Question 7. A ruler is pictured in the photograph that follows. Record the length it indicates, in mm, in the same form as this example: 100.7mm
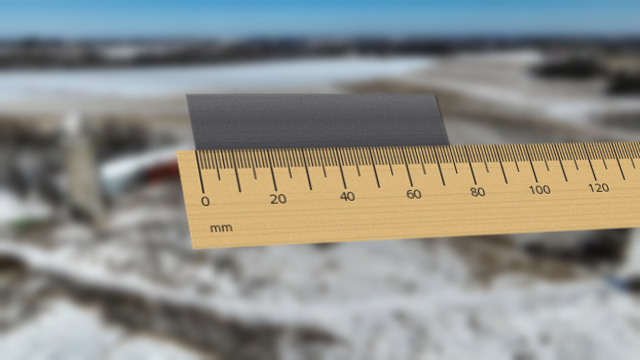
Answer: 75mm
